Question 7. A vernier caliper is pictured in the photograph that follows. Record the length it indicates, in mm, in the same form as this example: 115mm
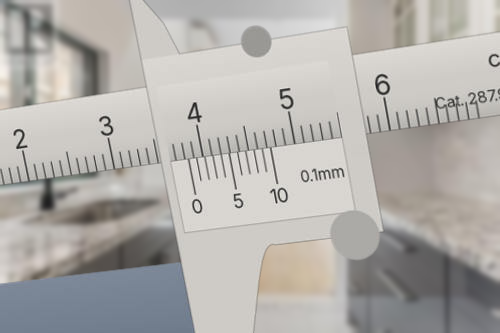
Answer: 38.4mm
